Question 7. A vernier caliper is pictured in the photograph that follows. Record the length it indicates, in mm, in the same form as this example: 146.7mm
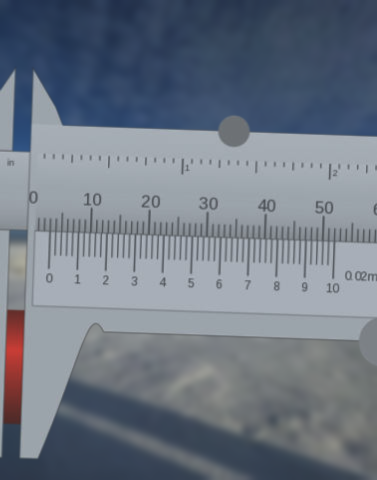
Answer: 3.0mm
